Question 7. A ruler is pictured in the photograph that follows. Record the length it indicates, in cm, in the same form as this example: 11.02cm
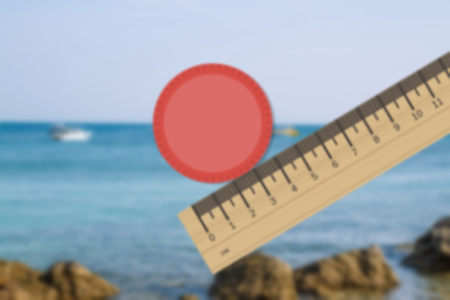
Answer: 5cm
